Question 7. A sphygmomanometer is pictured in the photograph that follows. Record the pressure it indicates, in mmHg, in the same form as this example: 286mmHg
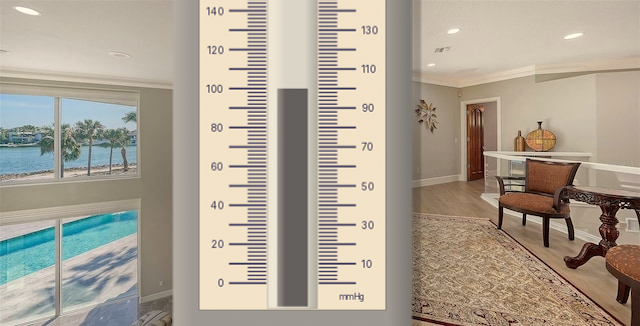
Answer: 100mmHg
